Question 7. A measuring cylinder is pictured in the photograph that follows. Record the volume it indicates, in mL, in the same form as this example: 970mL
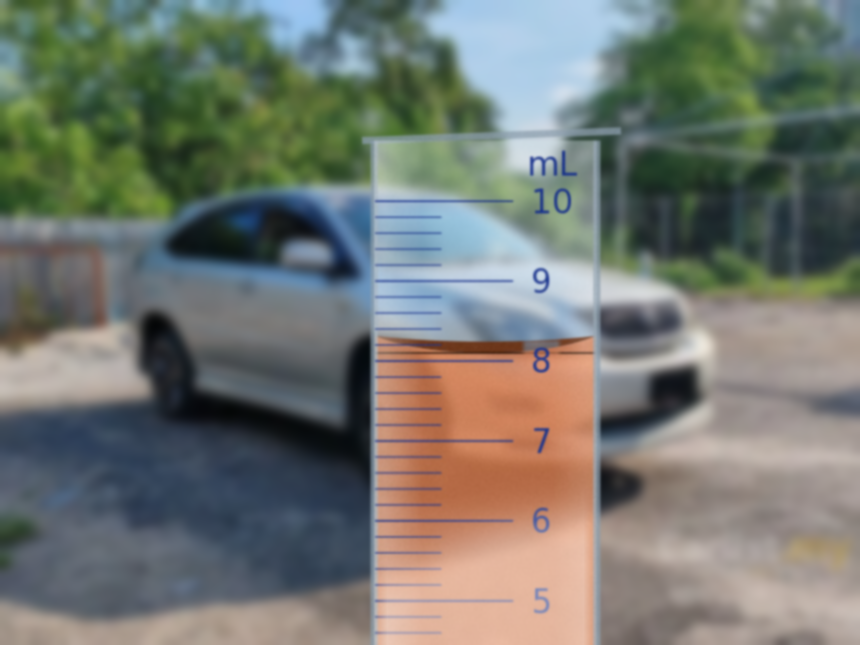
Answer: 8.1mL
